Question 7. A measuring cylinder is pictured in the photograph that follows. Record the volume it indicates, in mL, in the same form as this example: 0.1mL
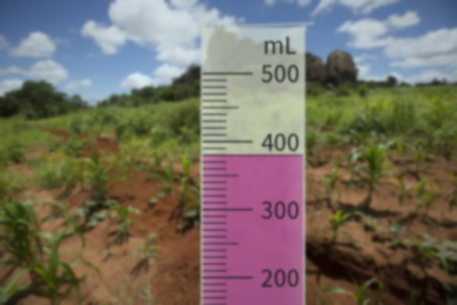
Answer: 380mL
